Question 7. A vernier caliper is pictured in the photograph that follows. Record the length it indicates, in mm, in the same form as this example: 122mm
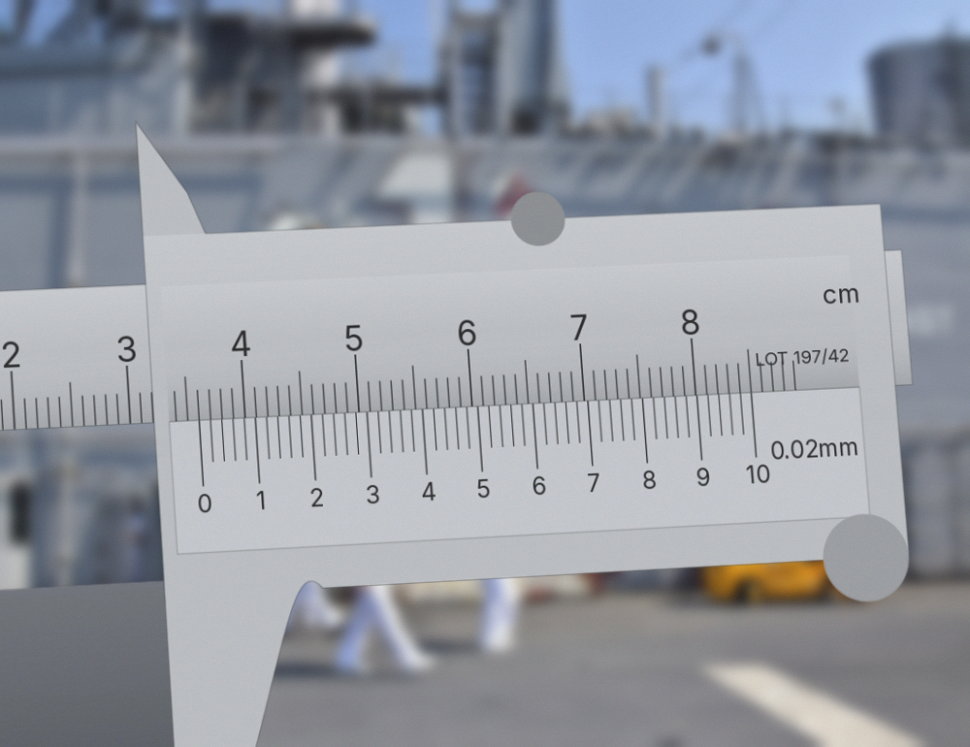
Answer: 36.0mm
